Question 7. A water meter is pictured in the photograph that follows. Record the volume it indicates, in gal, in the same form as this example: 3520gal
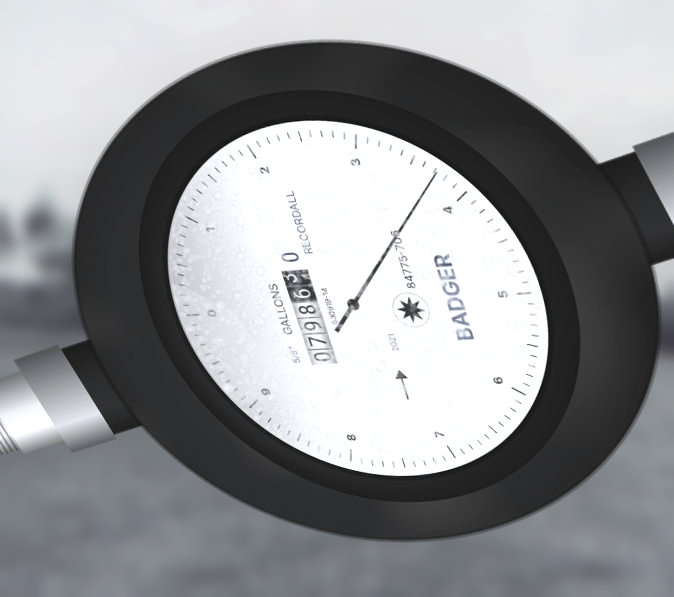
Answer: 798633.7gal
